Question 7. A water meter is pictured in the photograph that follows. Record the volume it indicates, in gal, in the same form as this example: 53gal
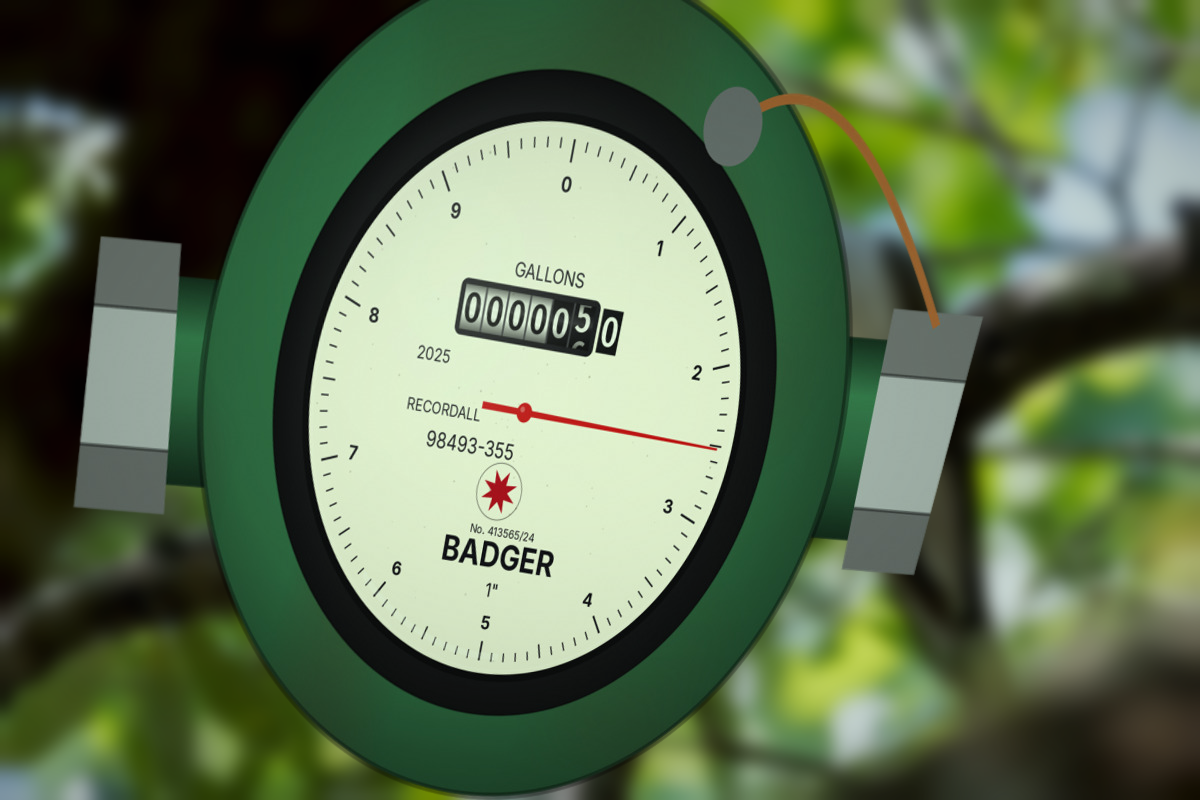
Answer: 52.5gal
